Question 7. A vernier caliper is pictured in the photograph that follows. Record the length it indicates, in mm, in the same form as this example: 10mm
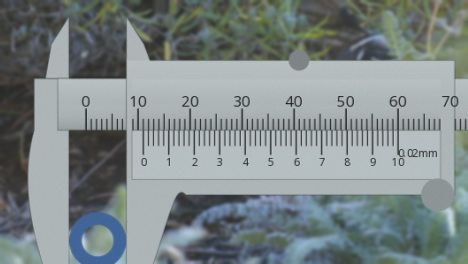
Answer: 11.0mm
